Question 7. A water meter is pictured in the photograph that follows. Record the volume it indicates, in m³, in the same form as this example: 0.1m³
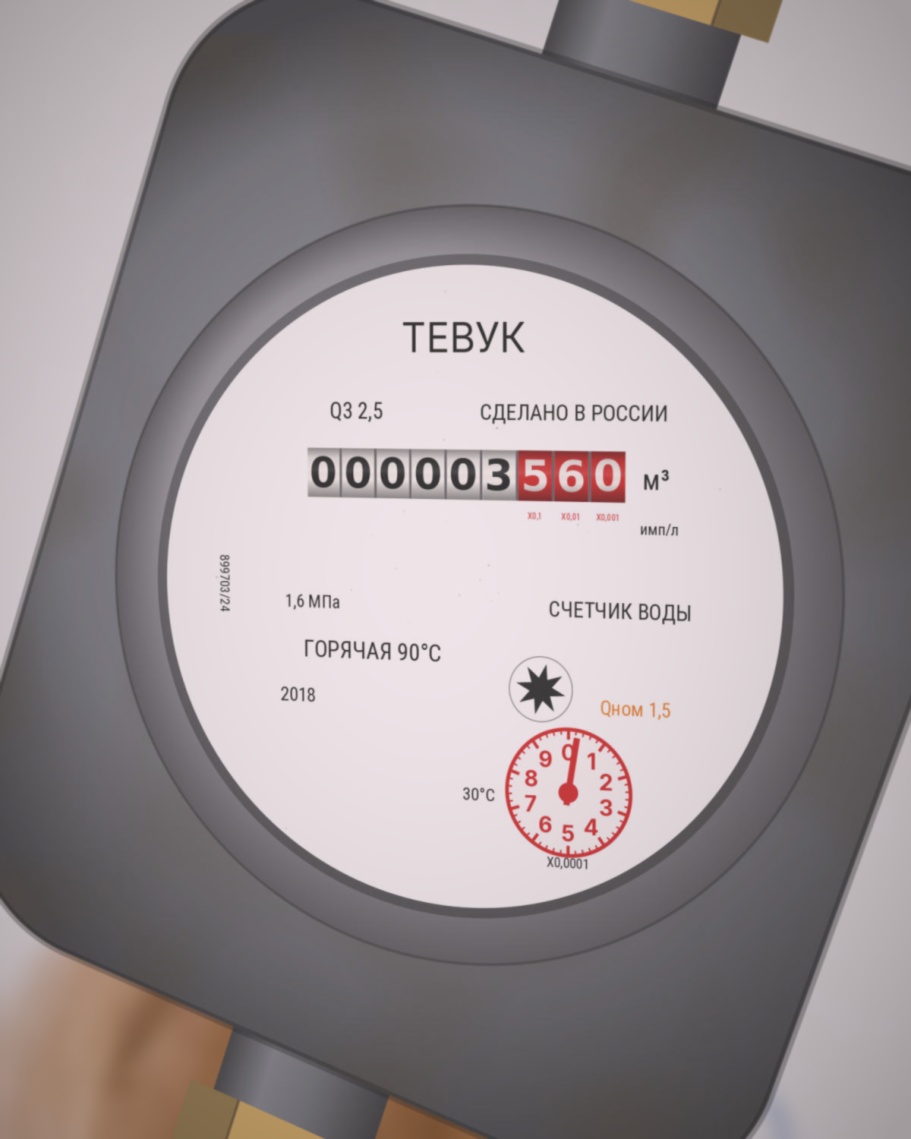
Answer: 3.5600m³
